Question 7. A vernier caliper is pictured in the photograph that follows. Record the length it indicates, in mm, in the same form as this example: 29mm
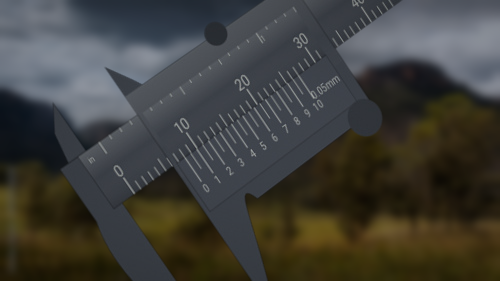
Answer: 8.0mm
